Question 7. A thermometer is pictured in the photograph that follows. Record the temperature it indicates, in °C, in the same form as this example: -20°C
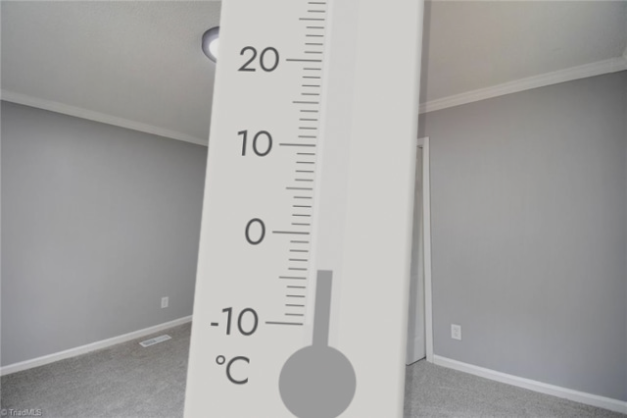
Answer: -4°C
